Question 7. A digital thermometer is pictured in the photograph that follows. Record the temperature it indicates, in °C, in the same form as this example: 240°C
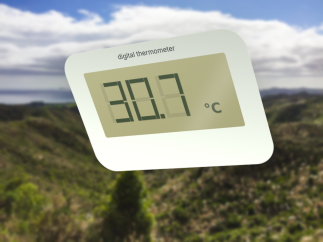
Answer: 30.7°C
